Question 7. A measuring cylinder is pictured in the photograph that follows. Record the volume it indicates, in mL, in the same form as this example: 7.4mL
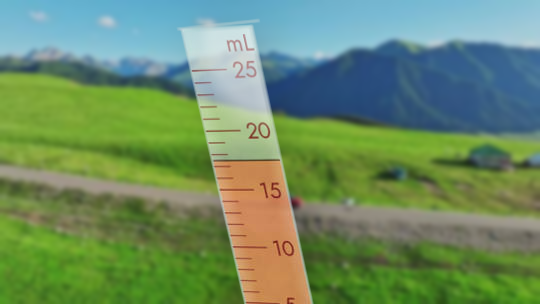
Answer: 17.5mL
